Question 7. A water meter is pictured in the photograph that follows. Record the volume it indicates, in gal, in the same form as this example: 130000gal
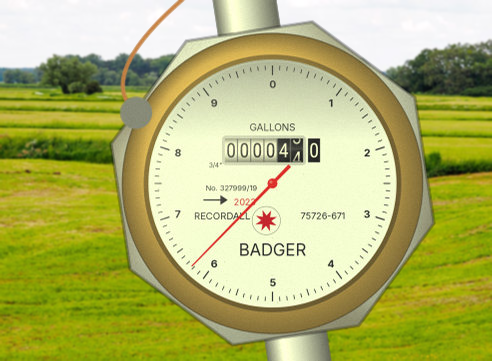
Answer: 436.2gal
